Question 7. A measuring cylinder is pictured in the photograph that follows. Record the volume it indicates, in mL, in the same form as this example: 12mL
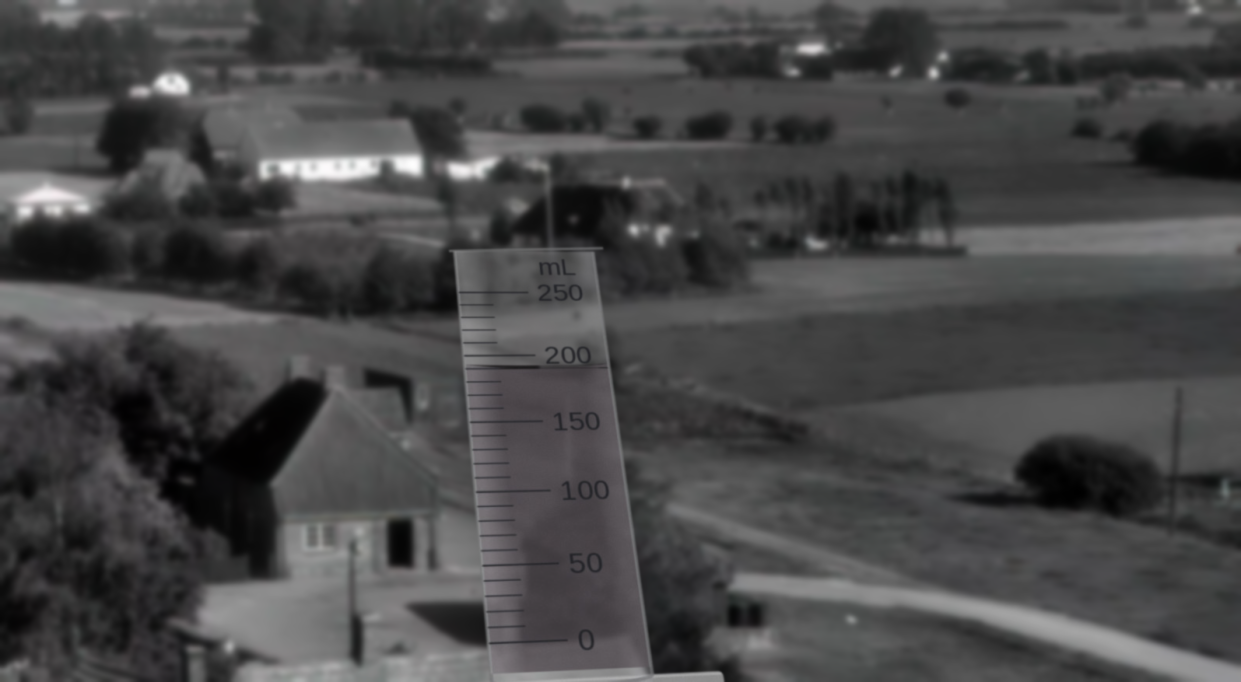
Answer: 190mL
